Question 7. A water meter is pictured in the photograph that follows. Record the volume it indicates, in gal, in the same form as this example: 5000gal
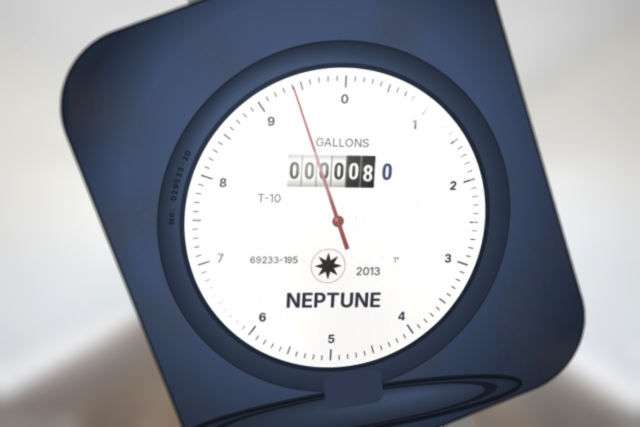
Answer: 79.4gal
